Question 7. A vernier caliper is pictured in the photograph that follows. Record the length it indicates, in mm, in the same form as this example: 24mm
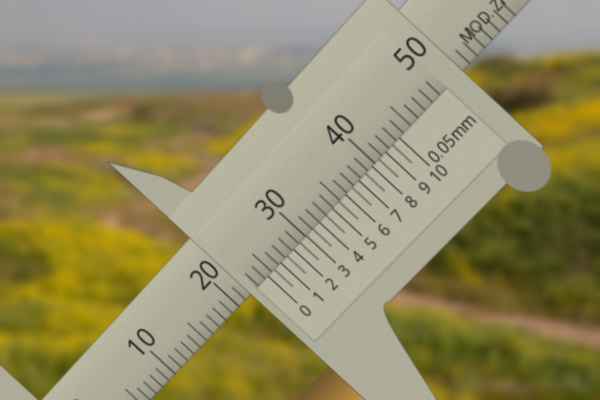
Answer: 24.4mm
